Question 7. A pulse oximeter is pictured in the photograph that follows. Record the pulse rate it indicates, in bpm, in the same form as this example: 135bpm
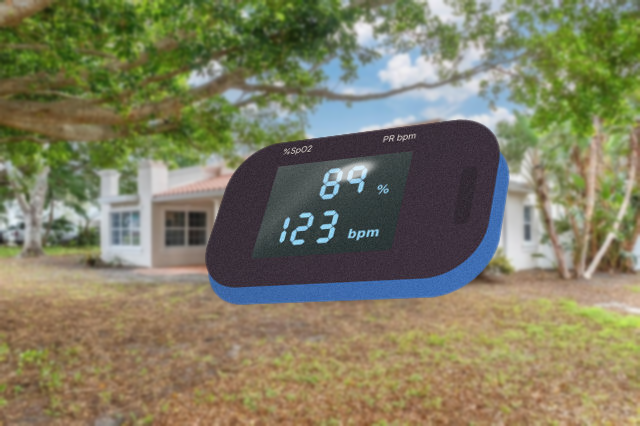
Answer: 123bpm
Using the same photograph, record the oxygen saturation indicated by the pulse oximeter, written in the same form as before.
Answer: 89%
